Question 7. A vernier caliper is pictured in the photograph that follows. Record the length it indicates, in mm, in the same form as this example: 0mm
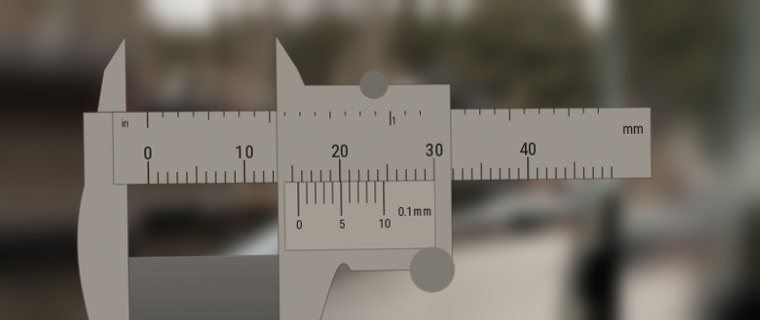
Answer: 15.6mm
